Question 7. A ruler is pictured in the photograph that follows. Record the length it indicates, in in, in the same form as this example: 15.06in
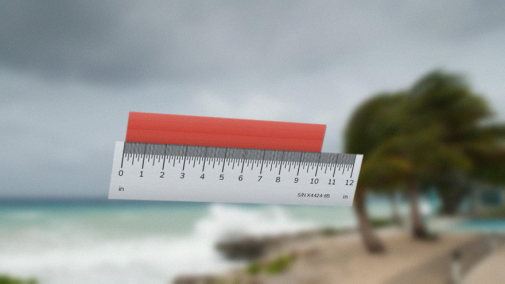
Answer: 10in
